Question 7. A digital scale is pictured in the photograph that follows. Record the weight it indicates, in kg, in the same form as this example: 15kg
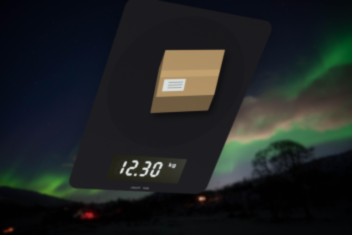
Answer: 12.30kg
